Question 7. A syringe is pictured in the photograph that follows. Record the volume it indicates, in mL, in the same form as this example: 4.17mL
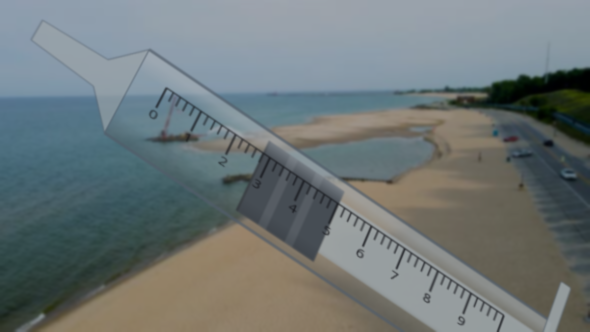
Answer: 2.8mL
